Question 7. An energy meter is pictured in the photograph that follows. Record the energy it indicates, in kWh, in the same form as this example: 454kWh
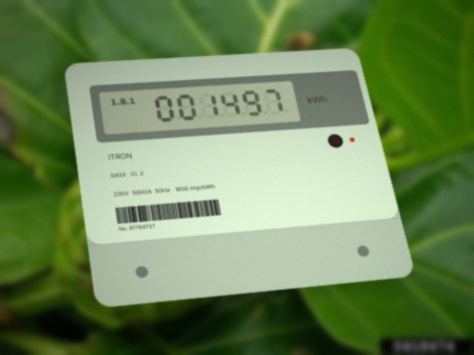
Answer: 1497kWh
